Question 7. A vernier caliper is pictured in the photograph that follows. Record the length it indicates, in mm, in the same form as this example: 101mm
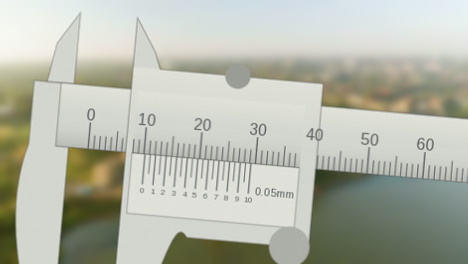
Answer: 10.2mm
